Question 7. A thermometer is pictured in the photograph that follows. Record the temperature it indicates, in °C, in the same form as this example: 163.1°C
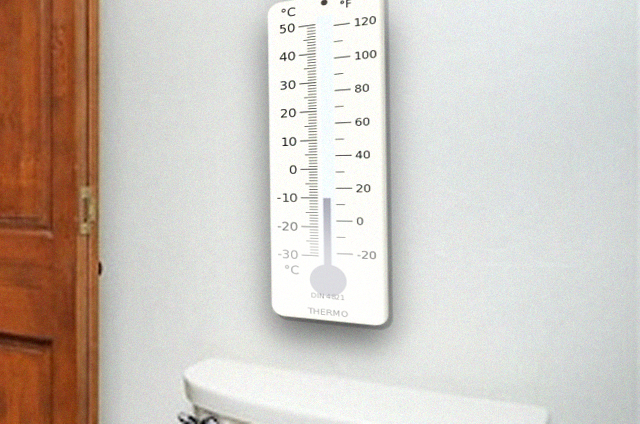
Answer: -10°C
